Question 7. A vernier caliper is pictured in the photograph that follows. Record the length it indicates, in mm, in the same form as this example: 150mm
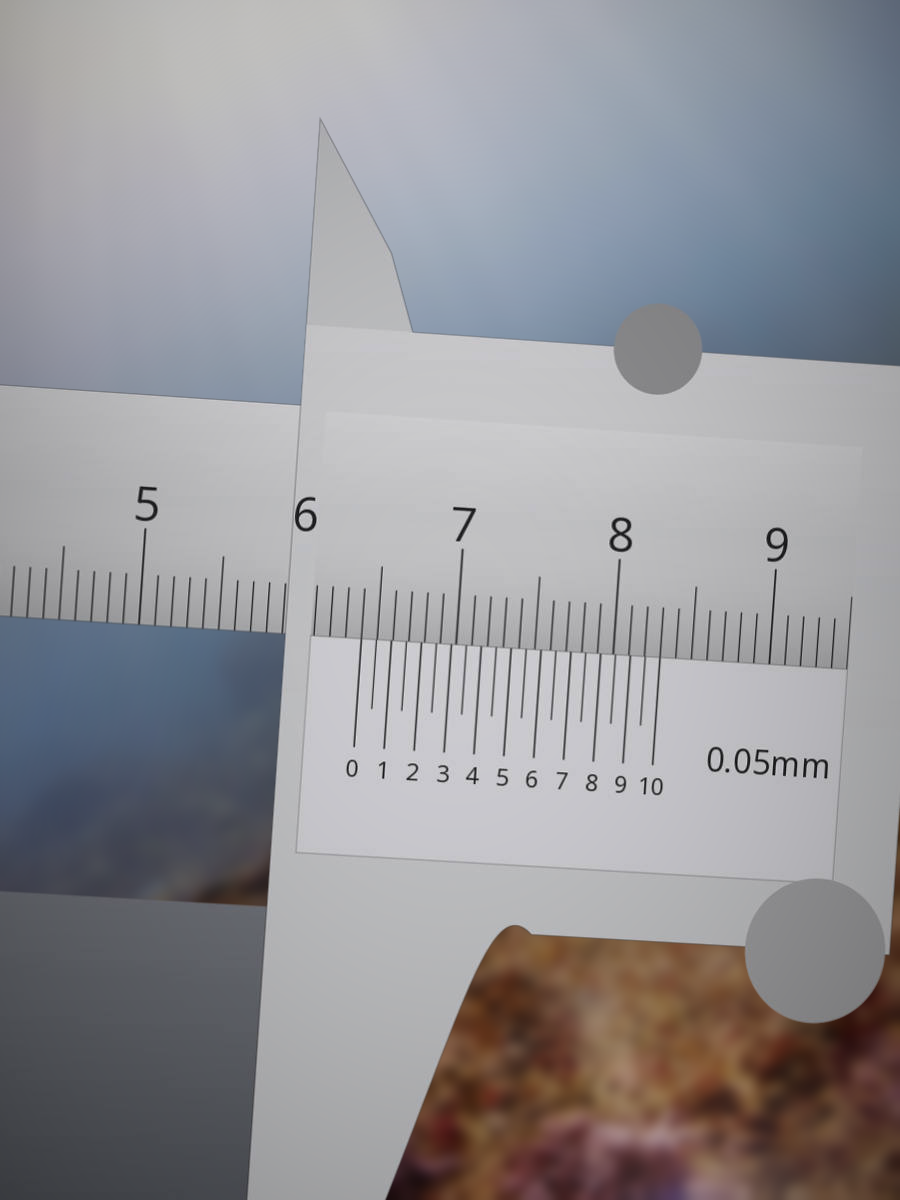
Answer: 64.0mm
